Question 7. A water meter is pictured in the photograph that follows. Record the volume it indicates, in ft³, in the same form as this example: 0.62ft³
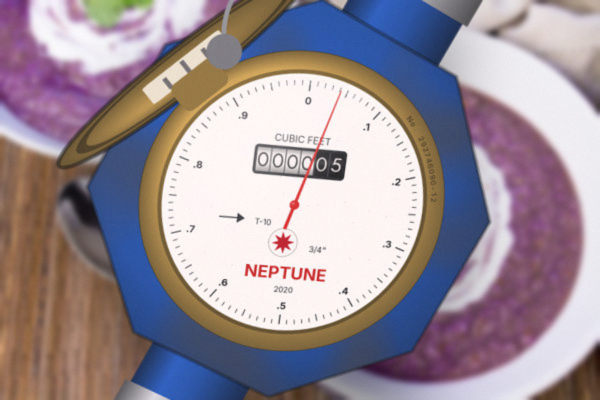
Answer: 5.04ft³
